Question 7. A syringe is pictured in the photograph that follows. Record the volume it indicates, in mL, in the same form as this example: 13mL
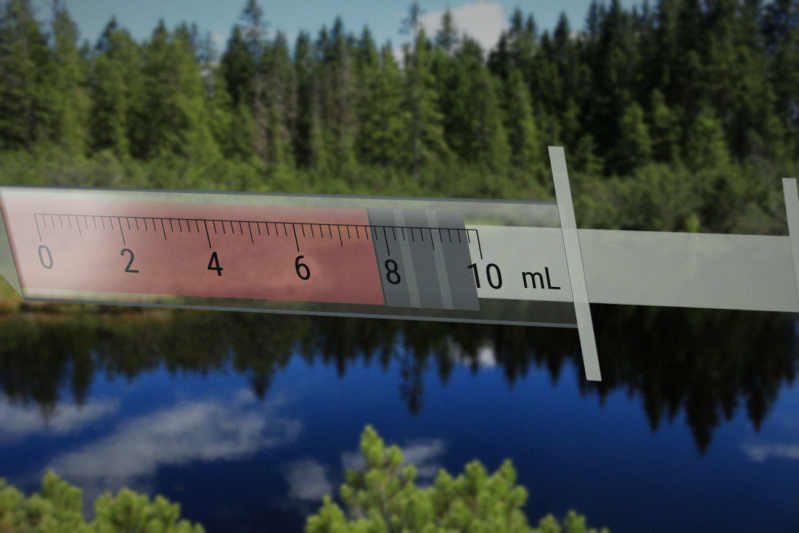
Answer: 7.7mL
